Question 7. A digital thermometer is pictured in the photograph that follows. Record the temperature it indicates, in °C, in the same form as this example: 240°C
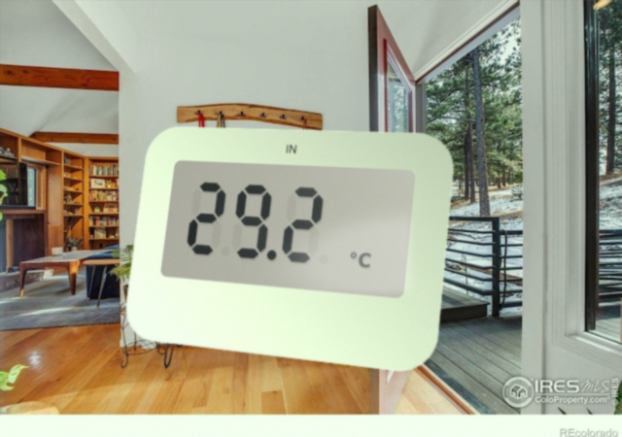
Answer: 29.2°C
